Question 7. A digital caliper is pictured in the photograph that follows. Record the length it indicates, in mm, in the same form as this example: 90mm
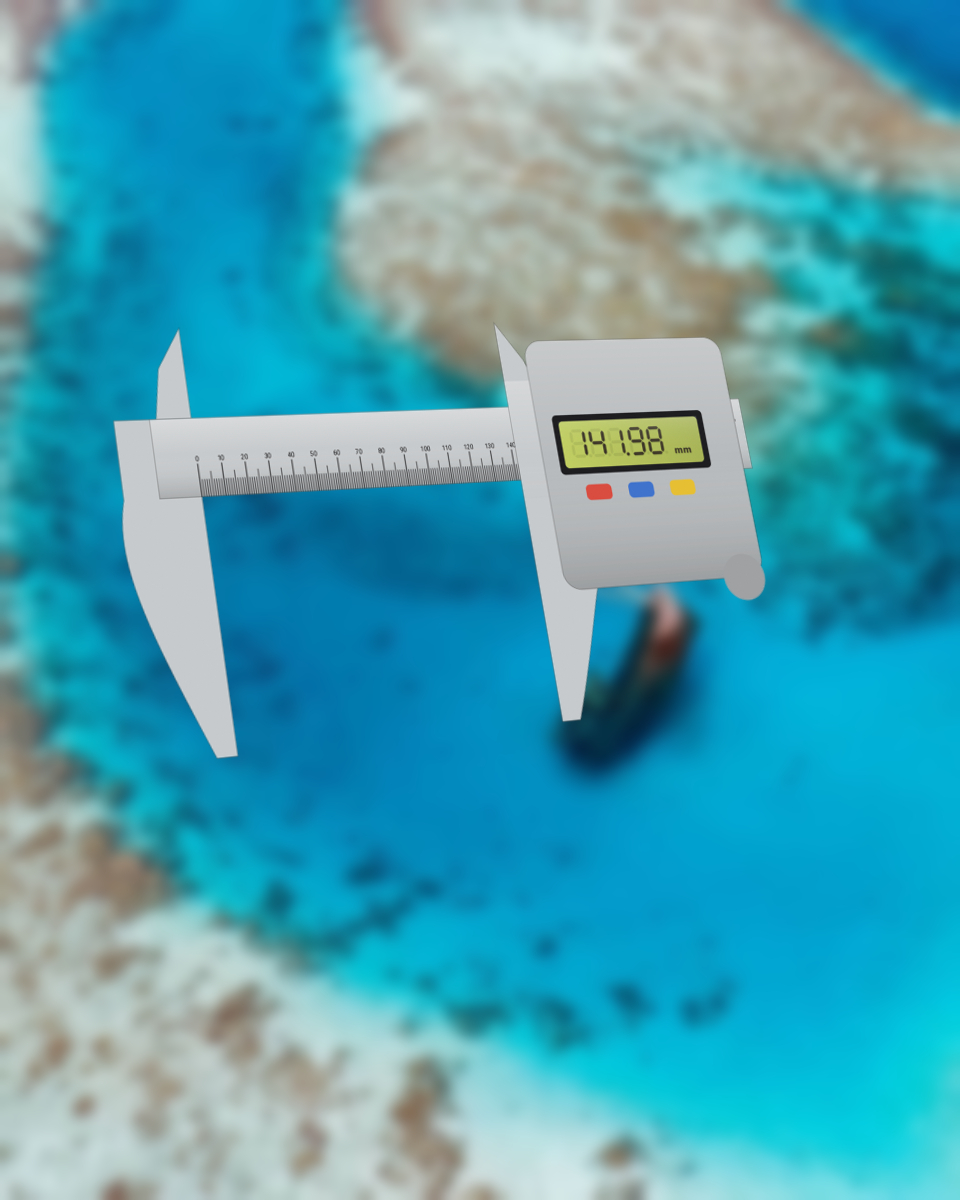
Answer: 141.98mm
